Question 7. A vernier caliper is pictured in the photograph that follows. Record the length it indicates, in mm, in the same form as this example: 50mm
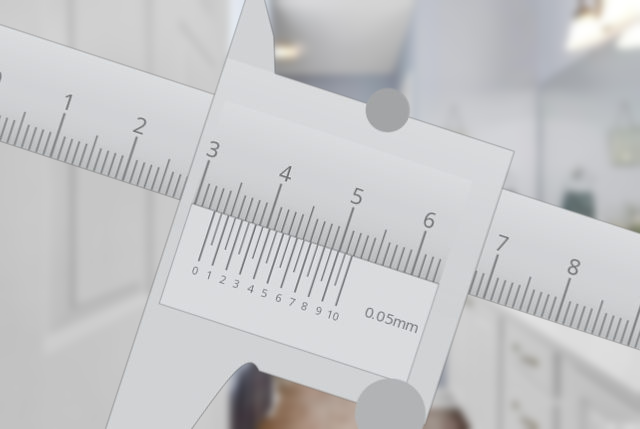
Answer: 32.8mm
